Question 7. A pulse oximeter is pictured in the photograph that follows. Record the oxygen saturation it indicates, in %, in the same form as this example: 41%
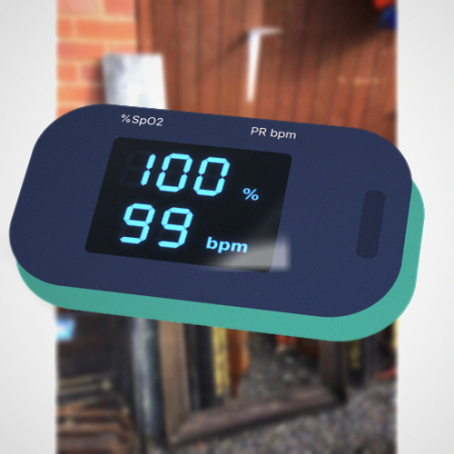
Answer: 100%
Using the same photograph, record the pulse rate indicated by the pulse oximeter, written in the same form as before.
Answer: 99bpm
